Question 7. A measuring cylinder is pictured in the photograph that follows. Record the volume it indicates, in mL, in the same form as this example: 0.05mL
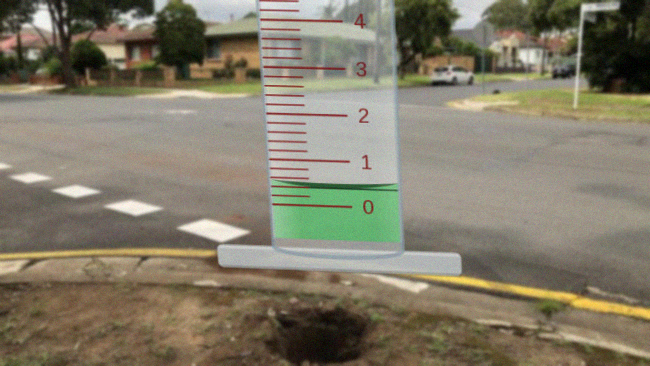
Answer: 0.4mL
